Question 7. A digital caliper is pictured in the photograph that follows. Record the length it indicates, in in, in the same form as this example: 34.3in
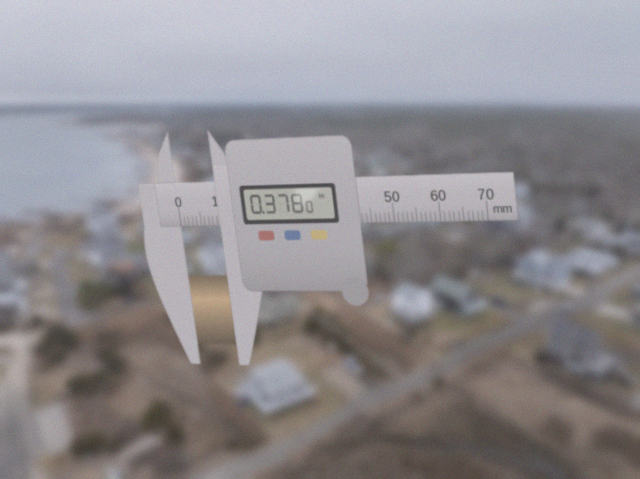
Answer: 0.3780in
